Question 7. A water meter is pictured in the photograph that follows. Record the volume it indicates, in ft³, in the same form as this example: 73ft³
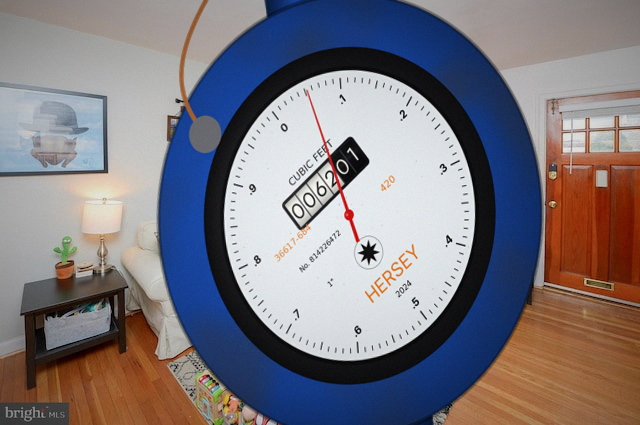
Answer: 6201.05ft³
